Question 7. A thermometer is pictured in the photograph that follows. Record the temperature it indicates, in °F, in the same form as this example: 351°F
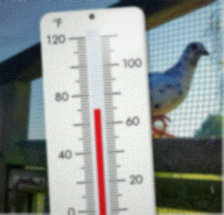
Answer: 70°F
